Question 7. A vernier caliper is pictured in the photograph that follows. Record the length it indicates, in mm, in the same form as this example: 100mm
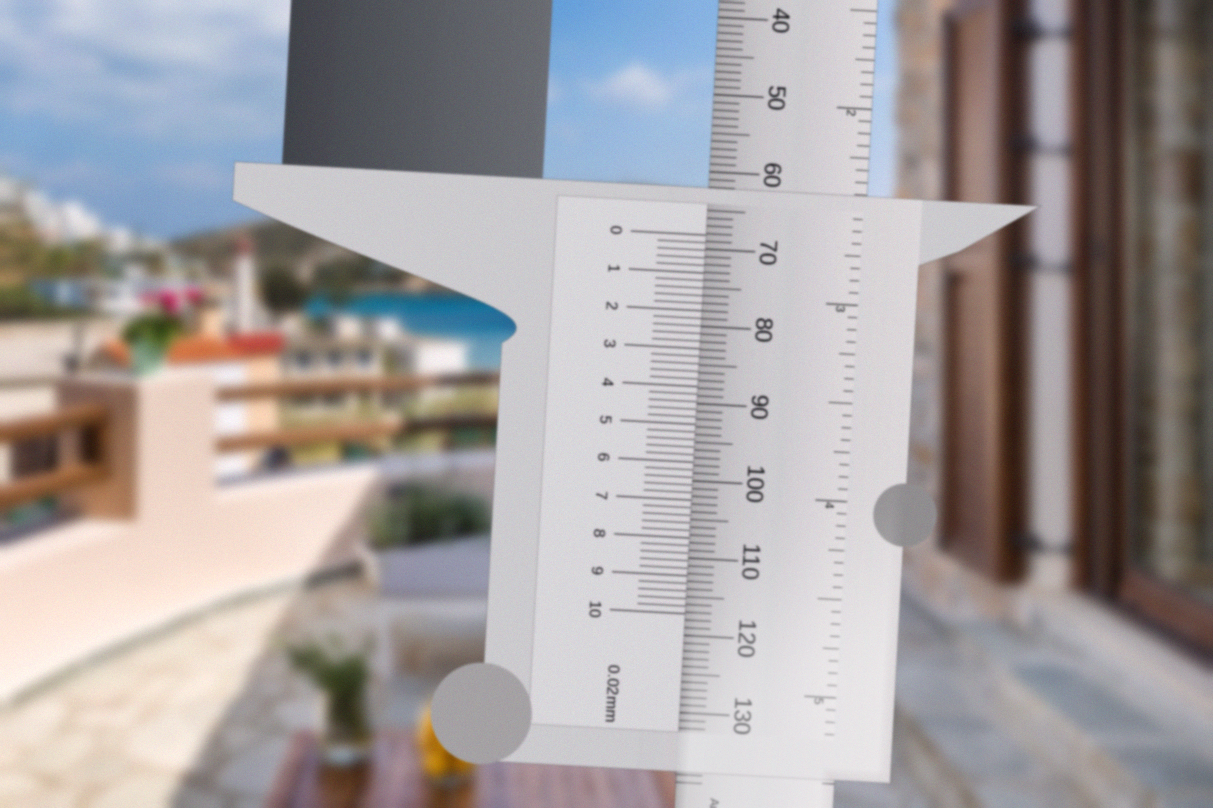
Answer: 68.2mm
